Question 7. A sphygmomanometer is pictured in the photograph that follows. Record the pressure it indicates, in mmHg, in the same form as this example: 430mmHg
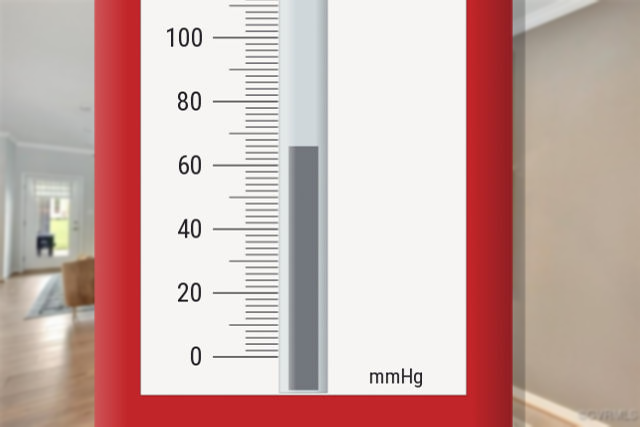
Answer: 66mmHg
